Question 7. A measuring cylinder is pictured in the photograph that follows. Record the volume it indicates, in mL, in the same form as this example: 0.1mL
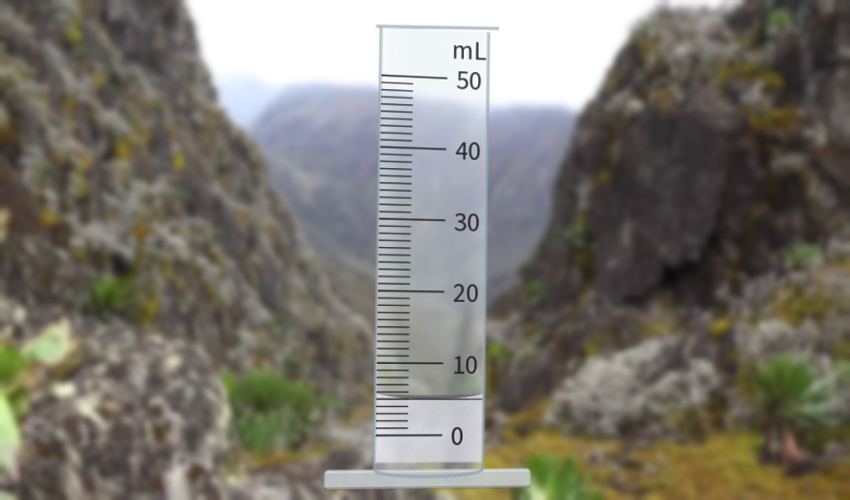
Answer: 5mL
